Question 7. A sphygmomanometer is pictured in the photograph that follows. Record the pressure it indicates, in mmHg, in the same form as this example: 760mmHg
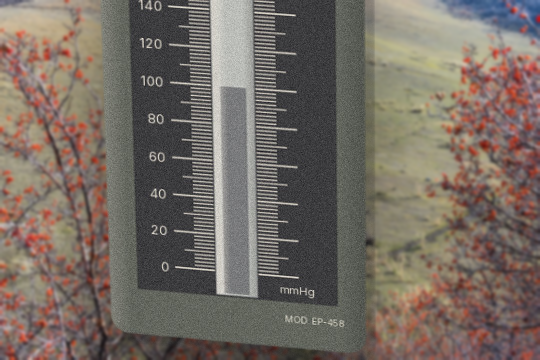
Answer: 100mmHg
